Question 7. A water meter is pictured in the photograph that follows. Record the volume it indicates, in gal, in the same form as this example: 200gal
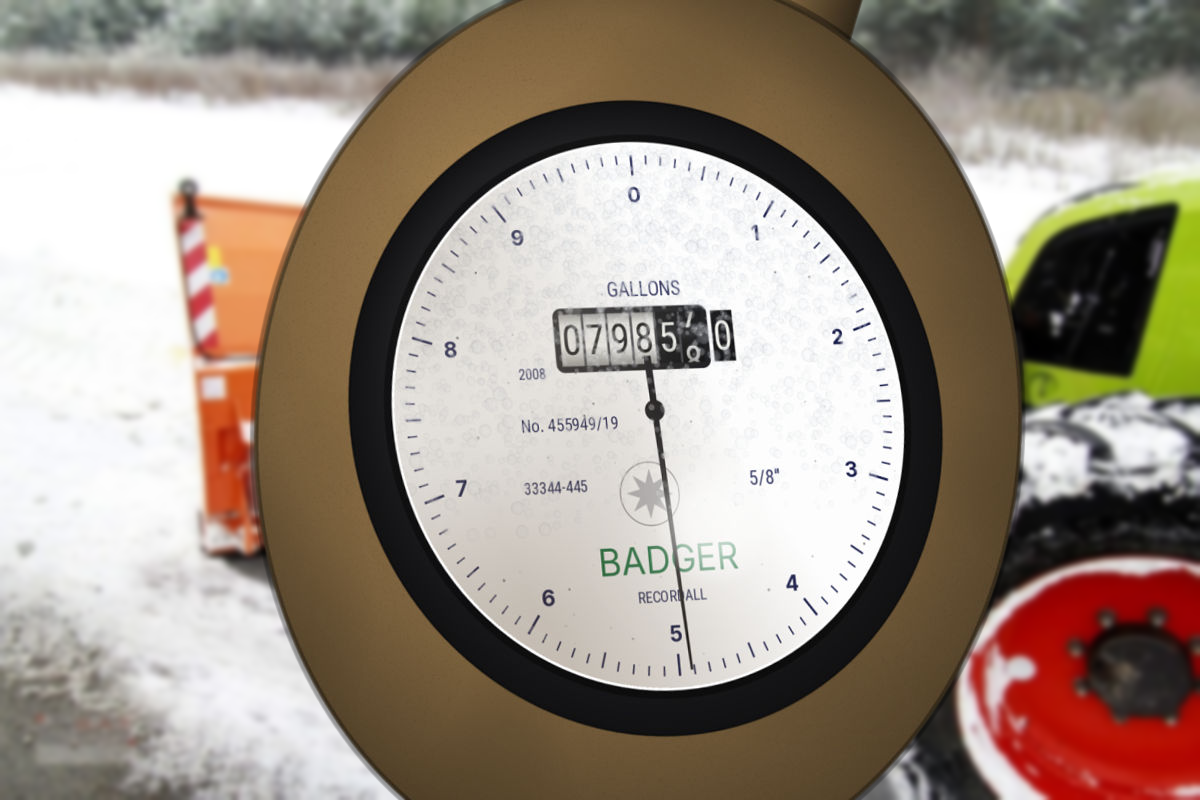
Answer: 798574.9gal
